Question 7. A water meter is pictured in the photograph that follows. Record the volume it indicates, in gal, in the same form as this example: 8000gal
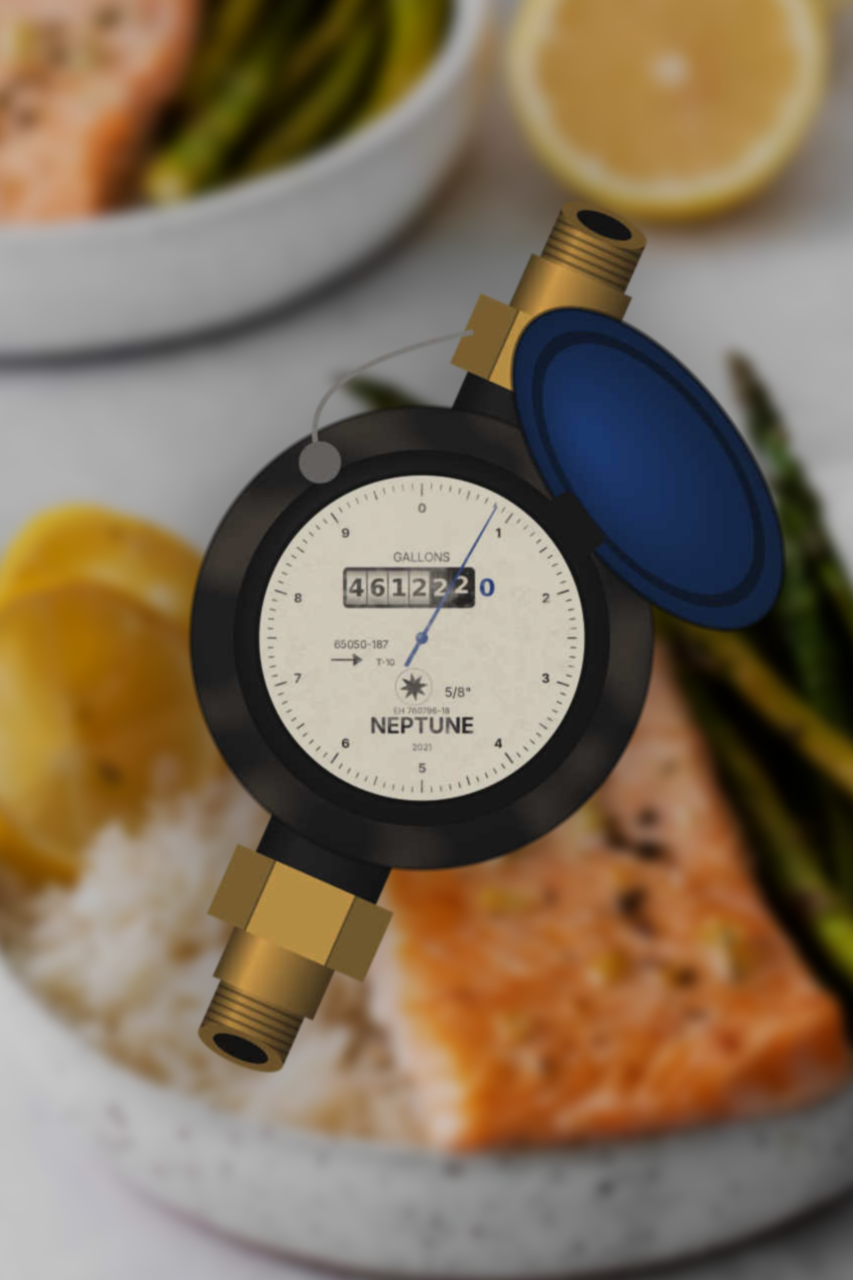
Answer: 4612220.8gal
